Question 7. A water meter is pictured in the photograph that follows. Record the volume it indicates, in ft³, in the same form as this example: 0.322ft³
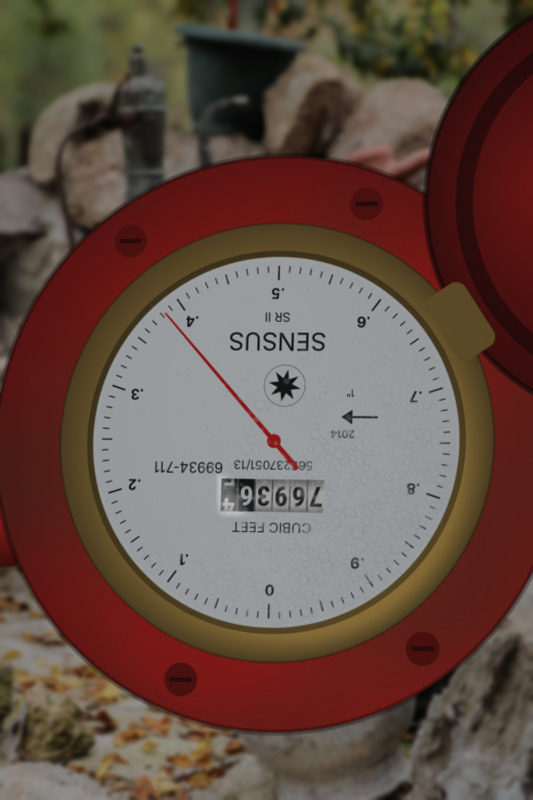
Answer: 769364.38ft³
